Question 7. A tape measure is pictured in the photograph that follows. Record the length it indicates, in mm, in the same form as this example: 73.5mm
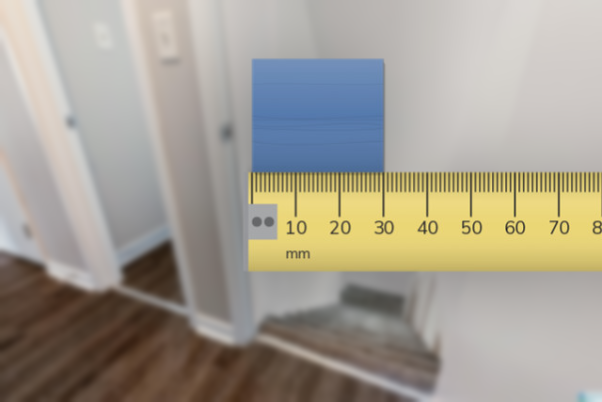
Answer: 30mm
